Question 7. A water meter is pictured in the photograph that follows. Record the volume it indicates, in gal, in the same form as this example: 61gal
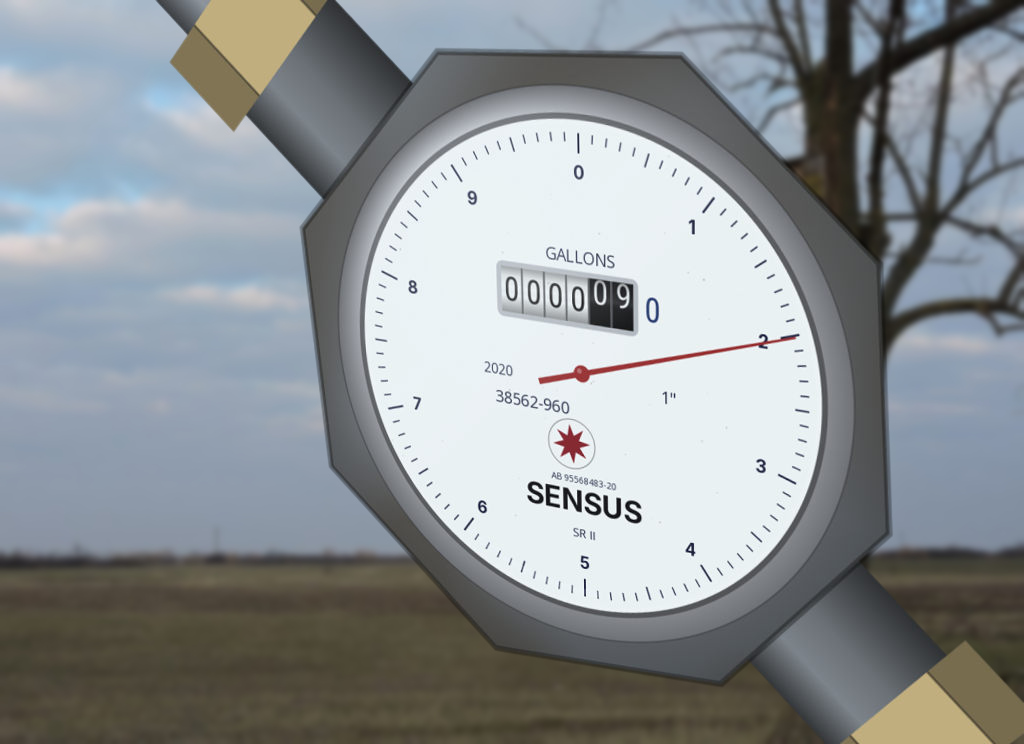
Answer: 92.0gal
